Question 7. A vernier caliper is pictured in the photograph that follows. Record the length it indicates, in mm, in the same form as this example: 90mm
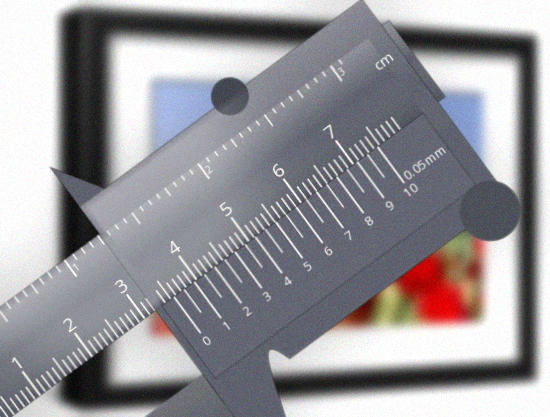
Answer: 35.6mm
